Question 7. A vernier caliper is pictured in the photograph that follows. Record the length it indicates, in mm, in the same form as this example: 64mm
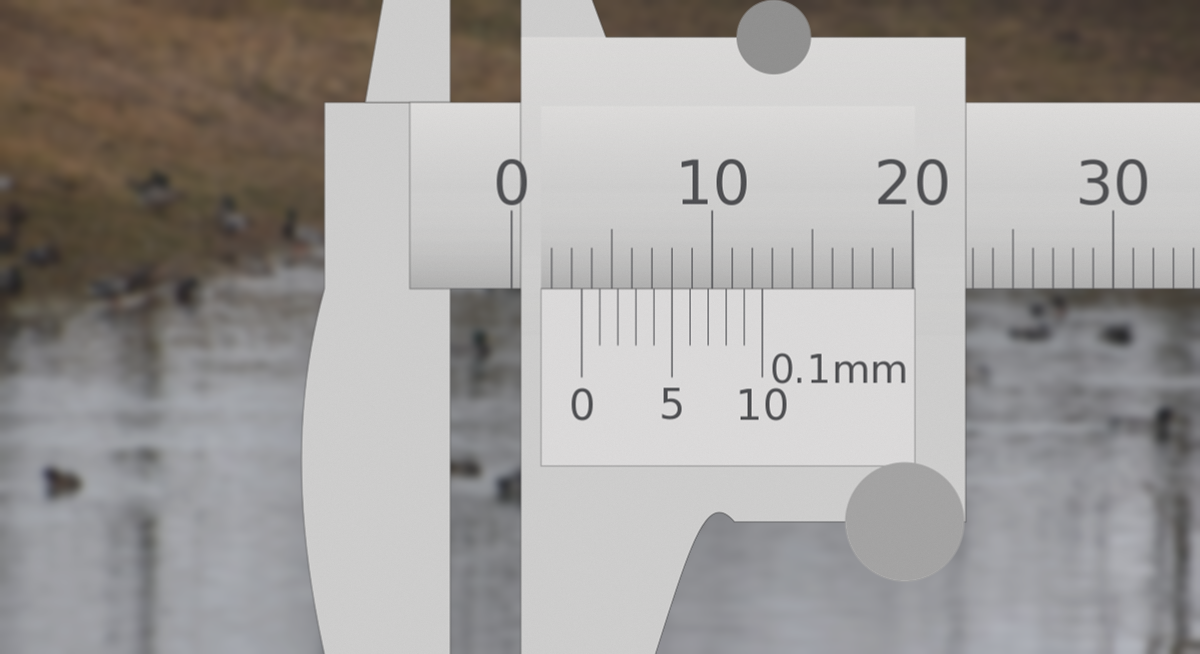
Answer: 3.5mm
